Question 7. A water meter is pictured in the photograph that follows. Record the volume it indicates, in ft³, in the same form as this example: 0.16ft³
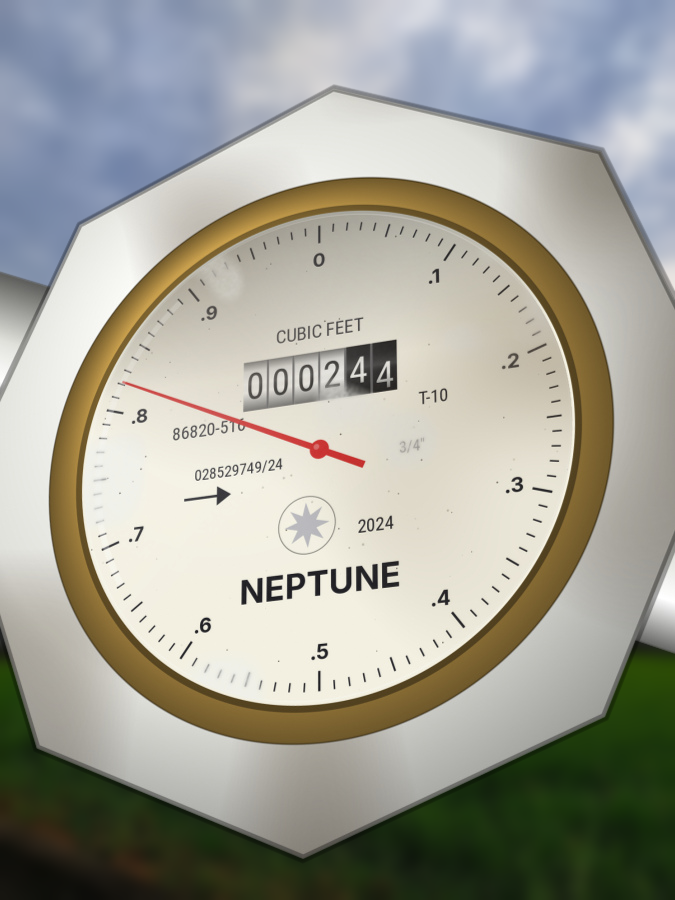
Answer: 243.82ft³
